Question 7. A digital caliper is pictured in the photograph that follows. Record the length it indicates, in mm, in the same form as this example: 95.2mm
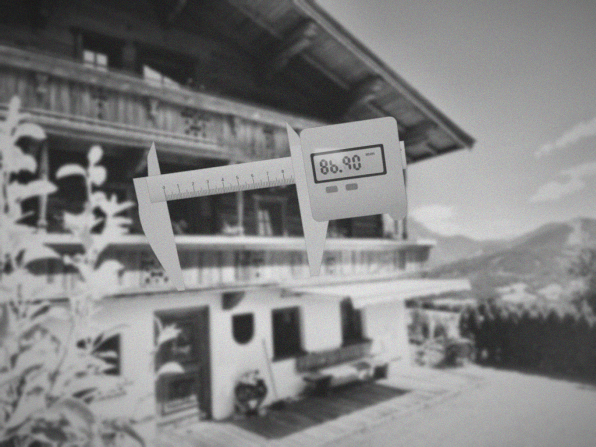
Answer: 86.90mm
